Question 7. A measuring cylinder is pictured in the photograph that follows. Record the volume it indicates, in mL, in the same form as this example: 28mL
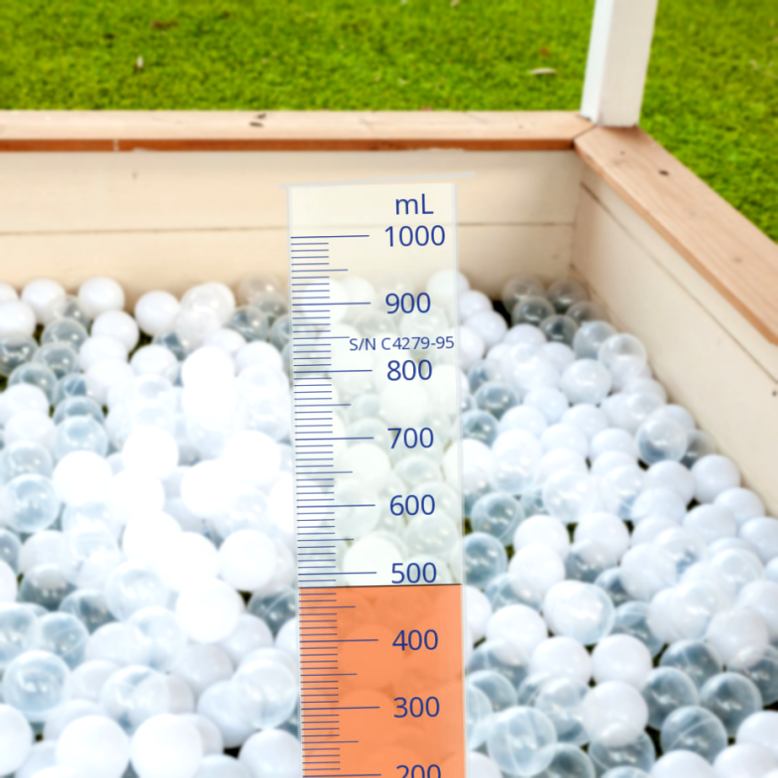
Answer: 480mL
